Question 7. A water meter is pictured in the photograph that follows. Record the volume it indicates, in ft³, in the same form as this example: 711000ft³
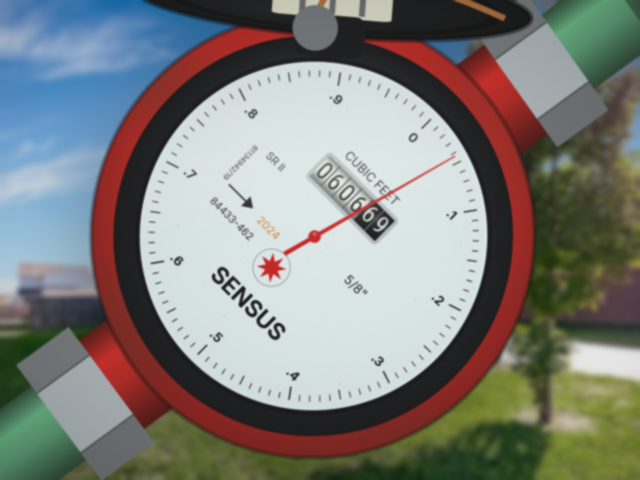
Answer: 60669.04ft³
